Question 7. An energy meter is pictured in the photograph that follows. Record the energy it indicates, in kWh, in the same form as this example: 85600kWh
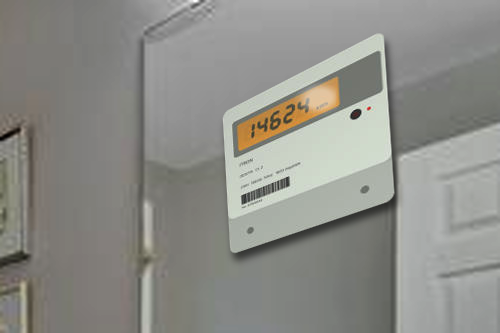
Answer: 14624kWh
